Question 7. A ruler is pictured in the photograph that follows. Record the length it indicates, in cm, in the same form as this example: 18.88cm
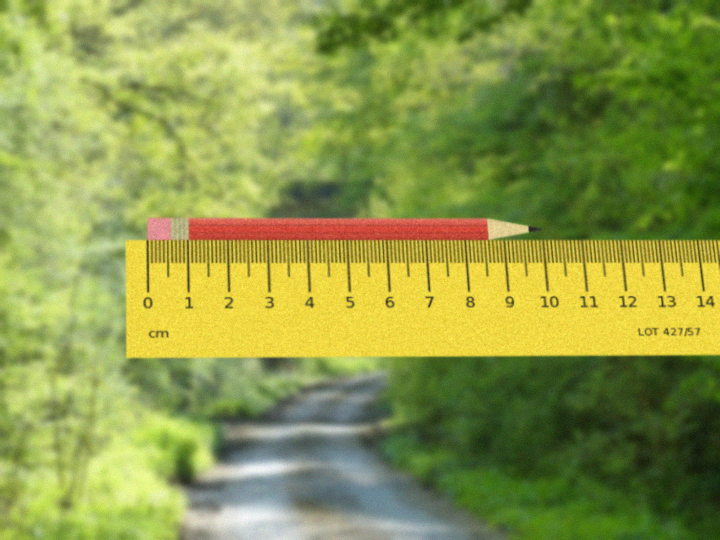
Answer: 10cm
